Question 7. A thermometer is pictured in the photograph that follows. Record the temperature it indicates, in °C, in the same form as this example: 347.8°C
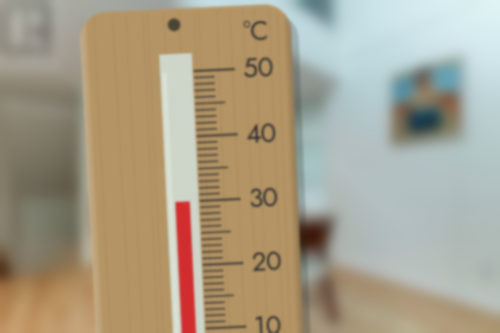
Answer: 30°C
